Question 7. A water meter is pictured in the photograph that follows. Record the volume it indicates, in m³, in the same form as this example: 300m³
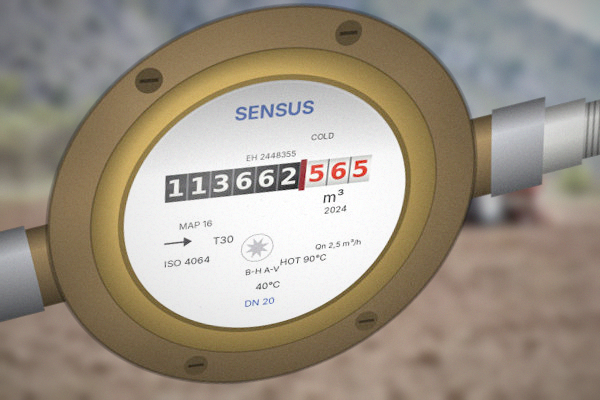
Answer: 113662.565m³
